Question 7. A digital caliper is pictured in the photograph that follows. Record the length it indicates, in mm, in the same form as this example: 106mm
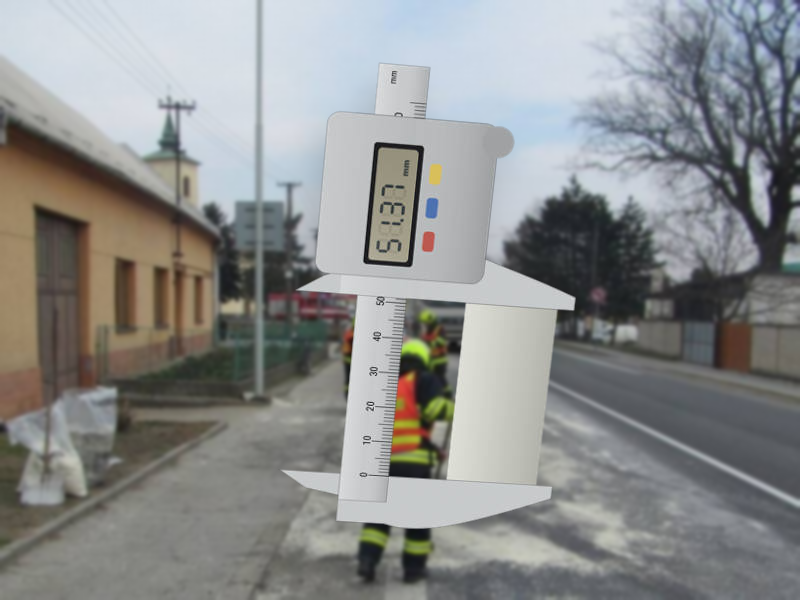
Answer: 51.37mm
